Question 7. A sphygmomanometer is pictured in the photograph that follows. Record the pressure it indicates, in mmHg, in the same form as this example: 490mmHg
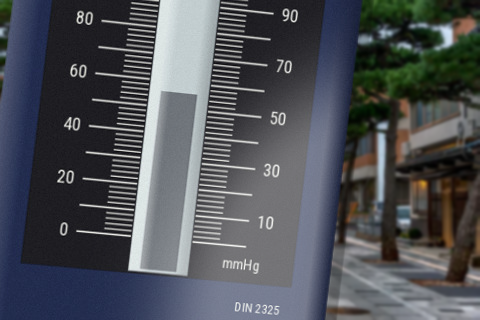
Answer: 56mmHg
